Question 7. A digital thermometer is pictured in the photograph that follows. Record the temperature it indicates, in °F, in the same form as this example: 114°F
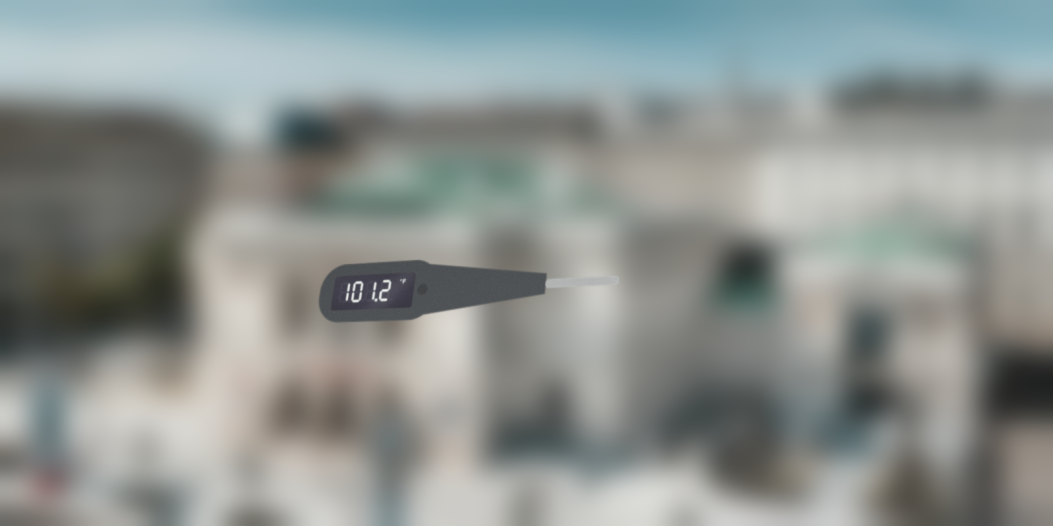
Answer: 101.2°F
